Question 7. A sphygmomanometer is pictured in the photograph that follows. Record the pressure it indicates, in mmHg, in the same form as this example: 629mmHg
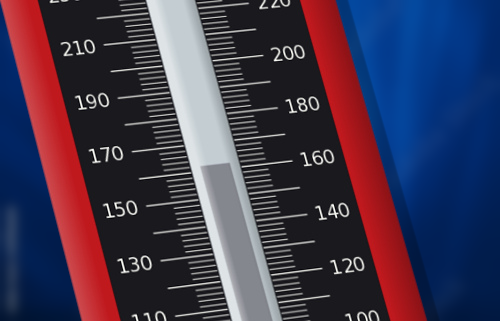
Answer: 162mmHg
